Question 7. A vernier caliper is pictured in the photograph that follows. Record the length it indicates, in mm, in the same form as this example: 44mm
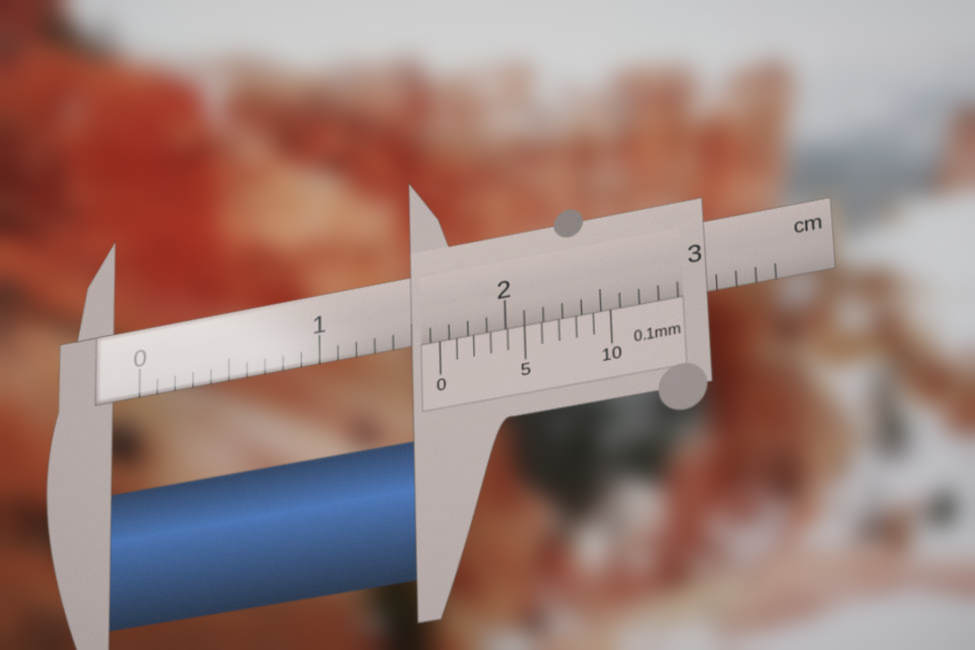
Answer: 16.5mm
